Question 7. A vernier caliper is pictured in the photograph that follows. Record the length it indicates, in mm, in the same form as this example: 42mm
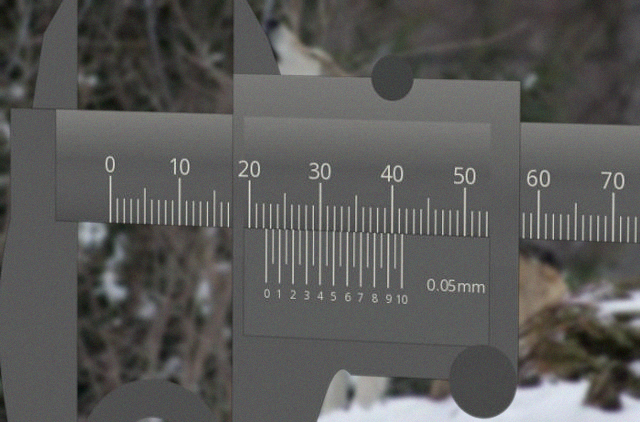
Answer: 22.4mm
